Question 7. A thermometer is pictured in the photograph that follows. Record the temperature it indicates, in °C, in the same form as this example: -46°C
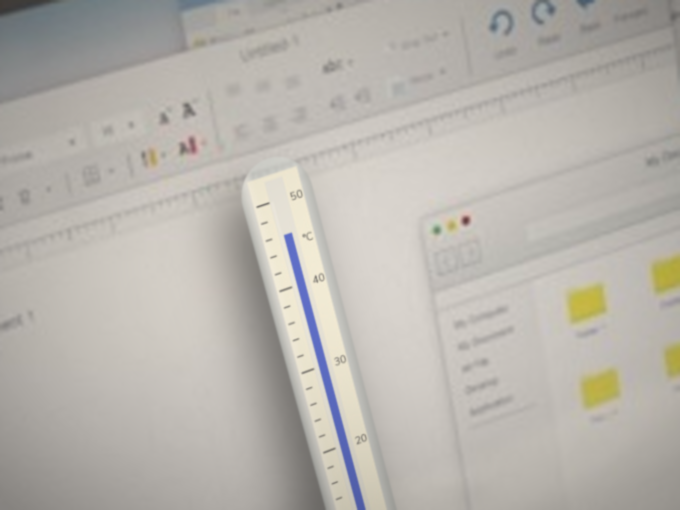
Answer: 46°C
